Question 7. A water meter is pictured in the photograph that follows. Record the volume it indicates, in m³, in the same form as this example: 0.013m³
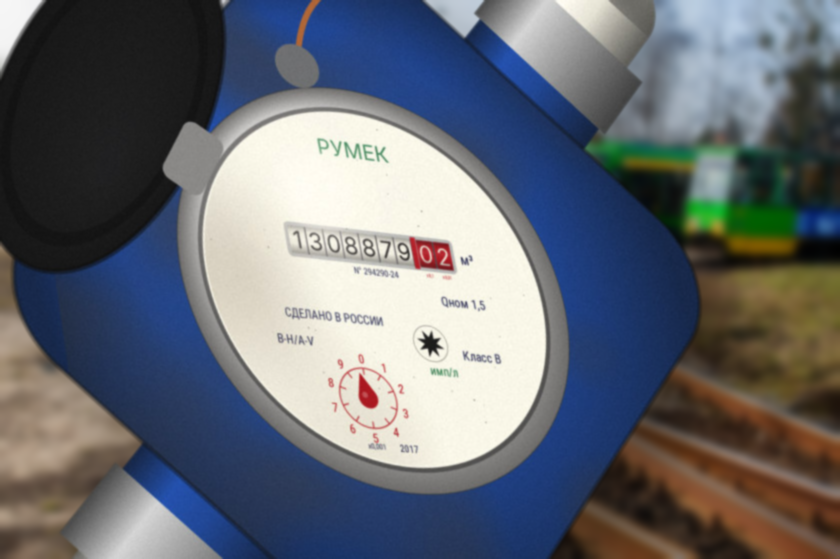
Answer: 1308879.019m³
